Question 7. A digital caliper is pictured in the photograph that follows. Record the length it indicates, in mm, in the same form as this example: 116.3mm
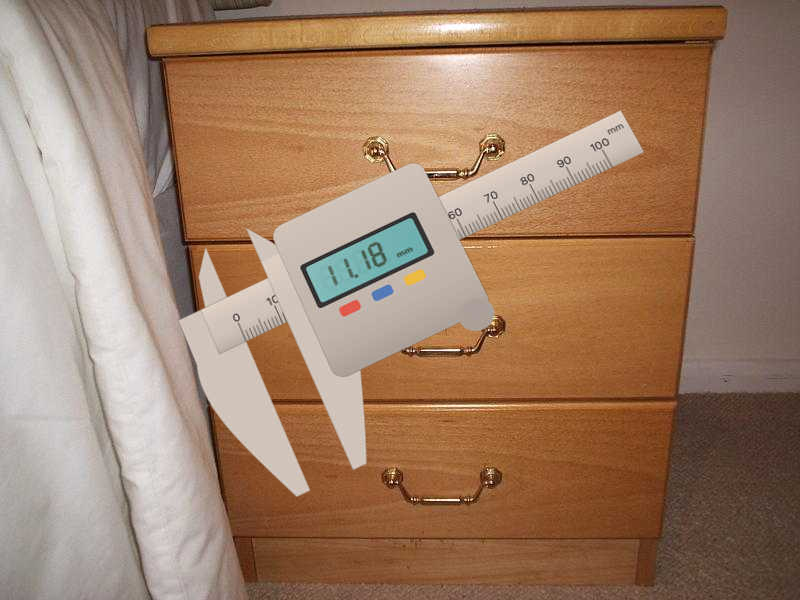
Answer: 11.18mm
